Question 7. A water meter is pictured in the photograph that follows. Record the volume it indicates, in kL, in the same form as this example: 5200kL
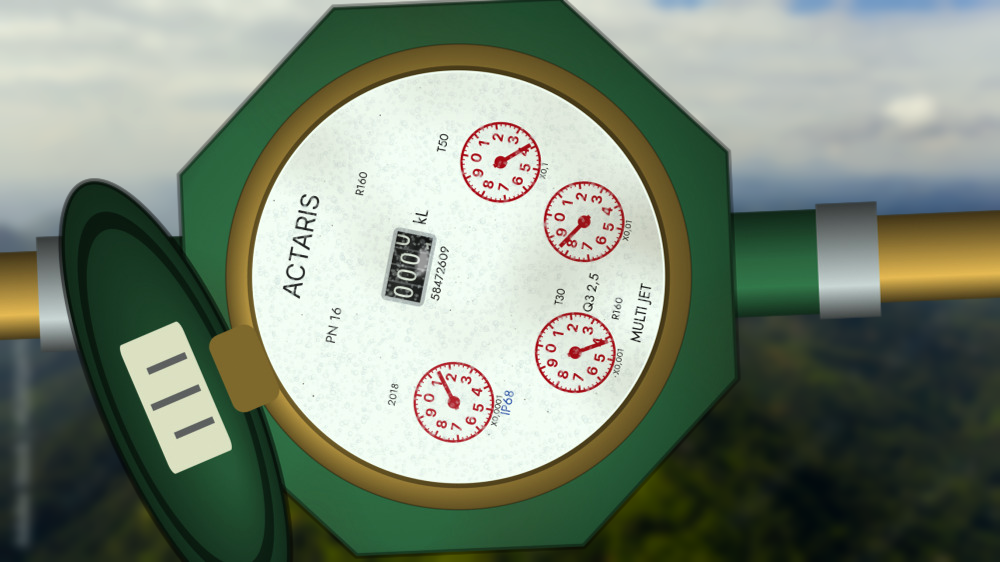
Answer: 0.3841kL
